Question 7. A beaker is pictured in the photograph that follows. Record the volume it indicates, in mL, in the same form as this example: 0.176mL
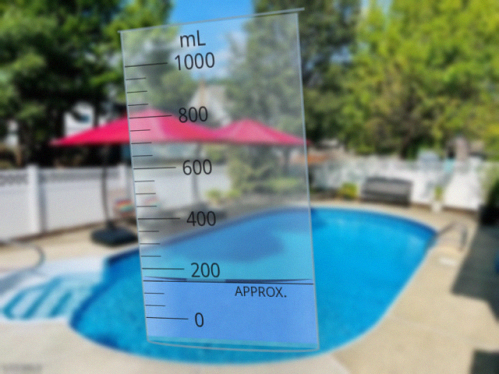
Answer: 150mL
